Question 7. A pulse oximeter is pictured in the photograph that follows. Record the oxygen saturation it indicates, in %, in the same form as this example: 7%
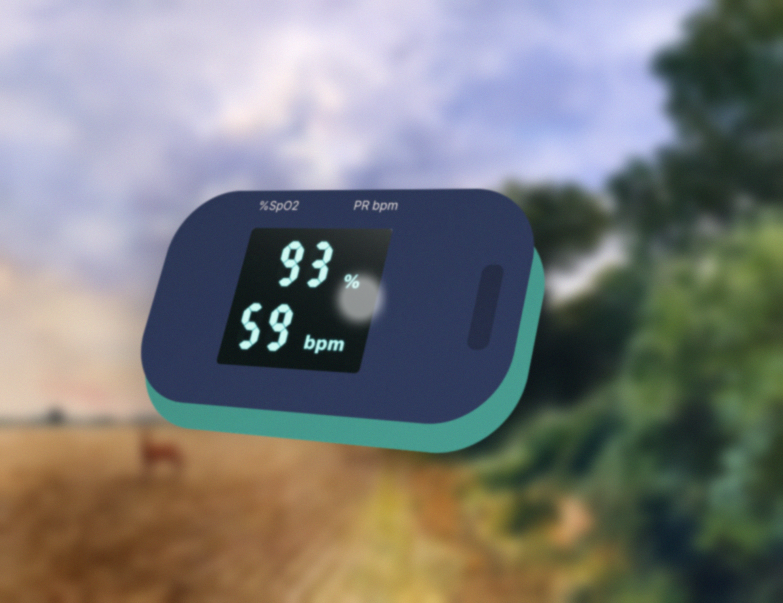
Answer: 93%
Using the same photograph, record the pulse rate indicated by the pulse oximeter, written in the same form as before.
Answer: 59bpm
